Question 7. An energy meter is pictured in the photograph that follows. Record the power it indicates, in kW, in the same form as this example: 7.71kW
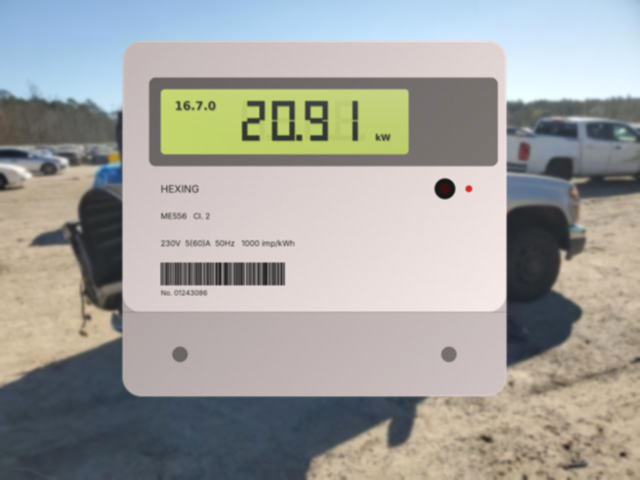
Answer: 20.91kW
